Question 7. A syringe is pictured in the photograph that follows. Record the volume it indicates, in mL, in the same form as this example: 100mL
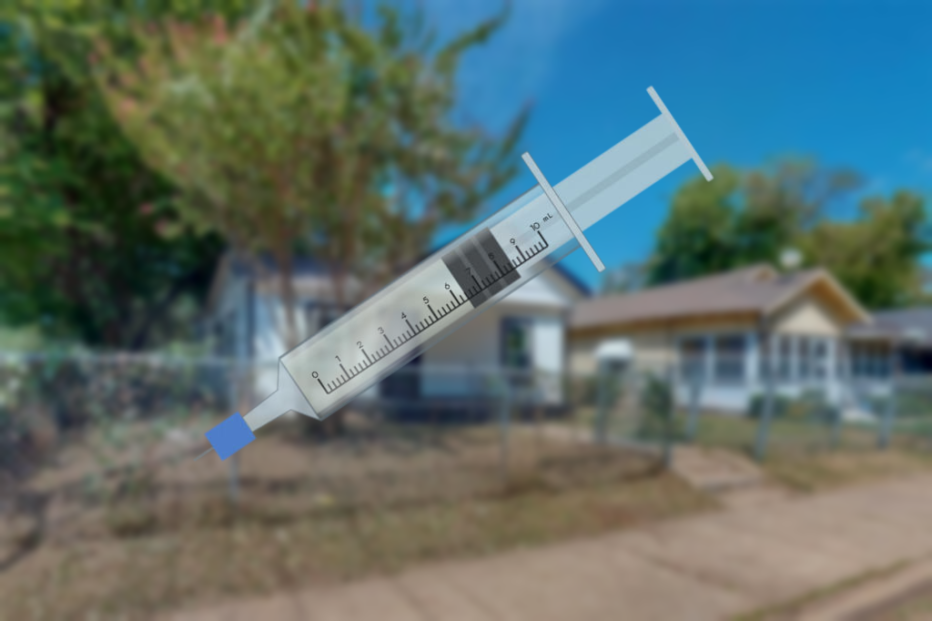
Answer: 6.4mL
